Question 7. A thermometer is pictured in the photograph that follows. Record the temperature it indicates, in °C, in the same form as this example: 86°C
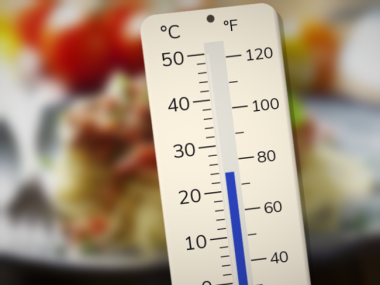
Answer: 24°C
